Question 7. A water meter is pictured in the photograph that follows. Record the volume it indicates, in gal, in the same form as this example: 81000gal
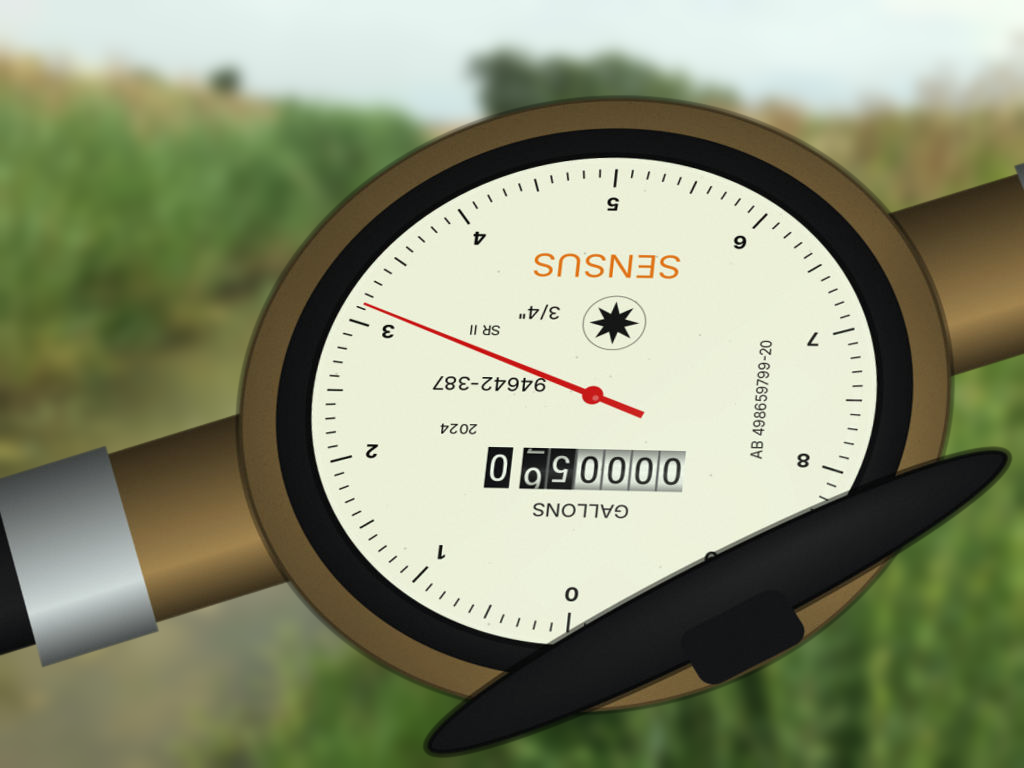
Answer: 563.1gal
